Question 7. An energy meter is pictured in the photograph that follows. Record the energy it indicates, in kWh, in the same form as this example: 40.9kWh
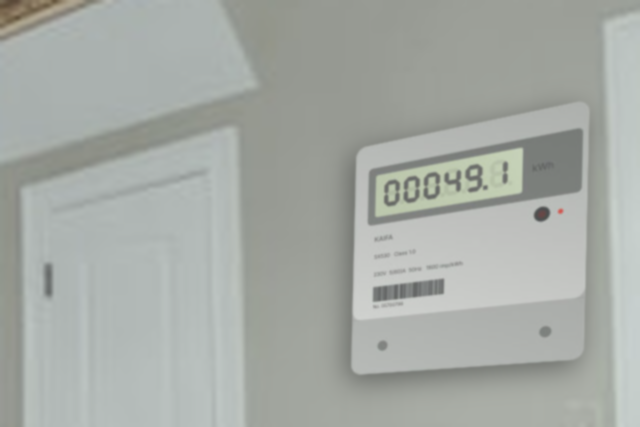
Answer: 49.1kWh
